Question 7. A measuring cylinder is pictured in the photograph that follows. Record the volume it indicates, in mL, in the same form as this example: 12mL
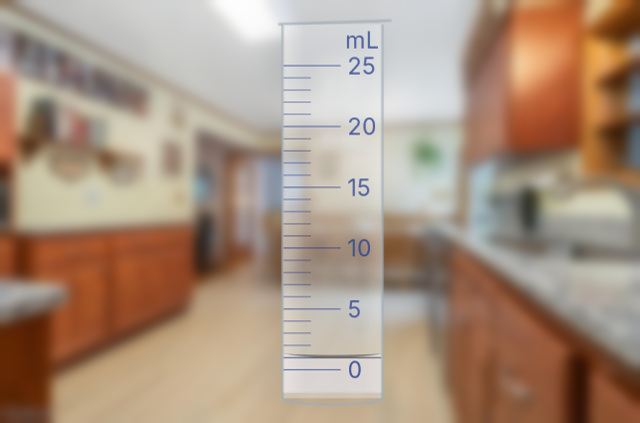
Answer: 1mL
